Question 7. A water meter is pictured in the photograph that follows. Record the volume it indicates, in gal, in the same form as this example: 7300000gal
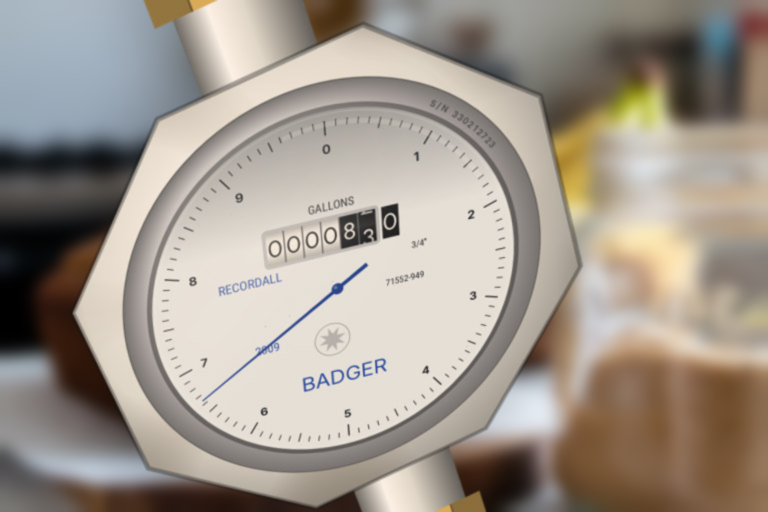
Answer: 826.6gal
